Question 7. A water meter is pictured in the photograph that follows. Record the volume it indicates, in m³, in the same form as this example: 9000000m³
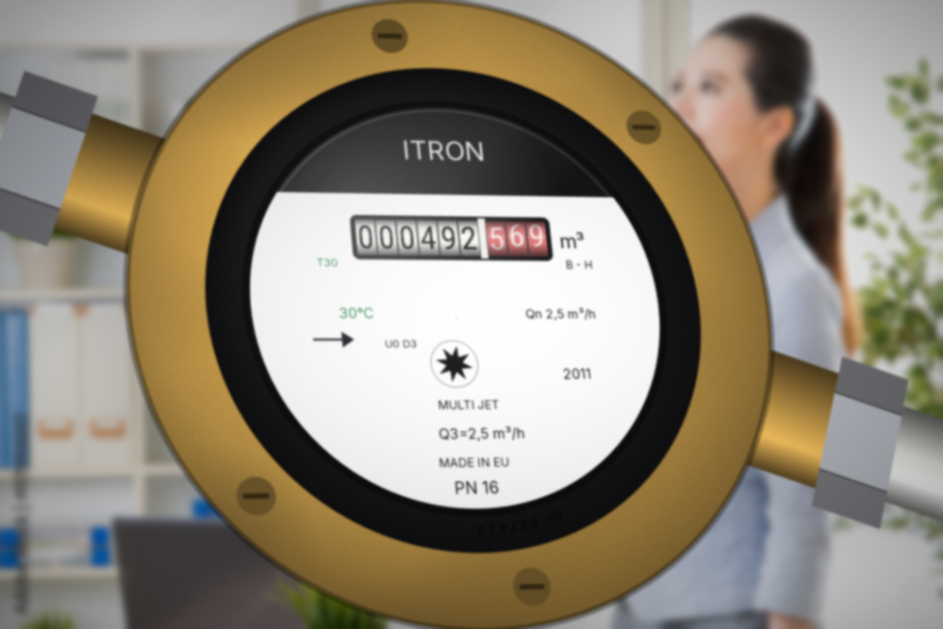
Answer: 492.569m³
